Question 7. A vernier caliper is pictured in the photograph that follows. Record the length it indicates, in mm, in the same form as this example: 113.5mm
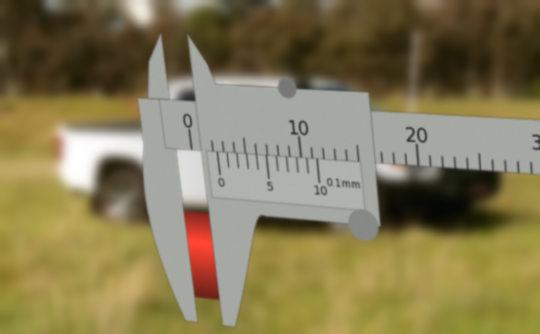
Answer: 2.4mm
